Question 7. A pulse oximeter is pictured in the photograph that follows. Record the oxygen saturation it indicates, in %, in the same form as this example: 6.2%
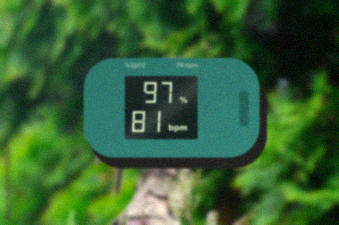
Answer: 97%
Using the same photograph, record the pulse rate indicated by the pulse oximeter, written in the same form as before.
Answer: 81bpm
